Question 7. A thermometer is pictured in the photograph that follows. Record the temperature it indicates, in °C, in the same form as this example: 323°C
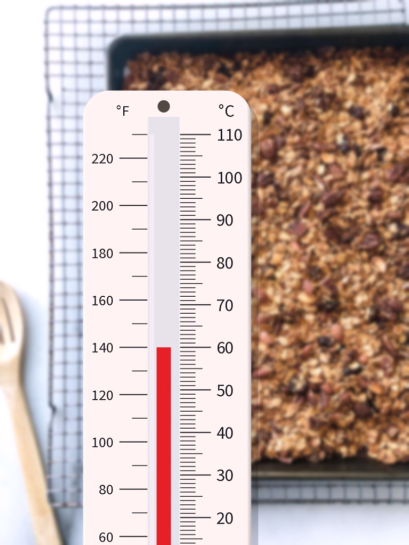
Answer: 60°C
